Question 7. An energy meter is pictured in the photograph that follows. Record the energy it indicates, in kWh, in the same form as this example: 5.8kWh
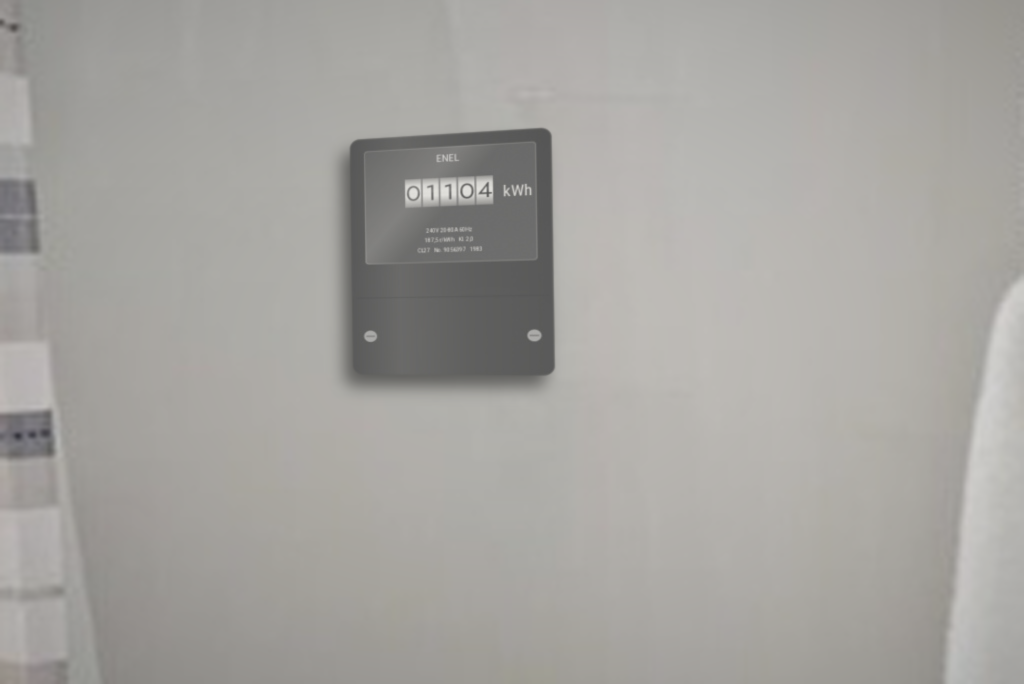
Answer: 1104kWh
